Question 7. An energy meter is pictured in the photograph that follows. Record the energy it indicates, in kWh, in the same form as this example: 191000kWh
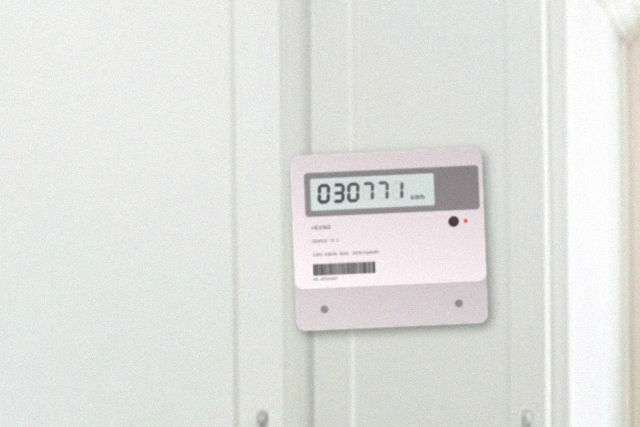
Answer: 30771kWh
